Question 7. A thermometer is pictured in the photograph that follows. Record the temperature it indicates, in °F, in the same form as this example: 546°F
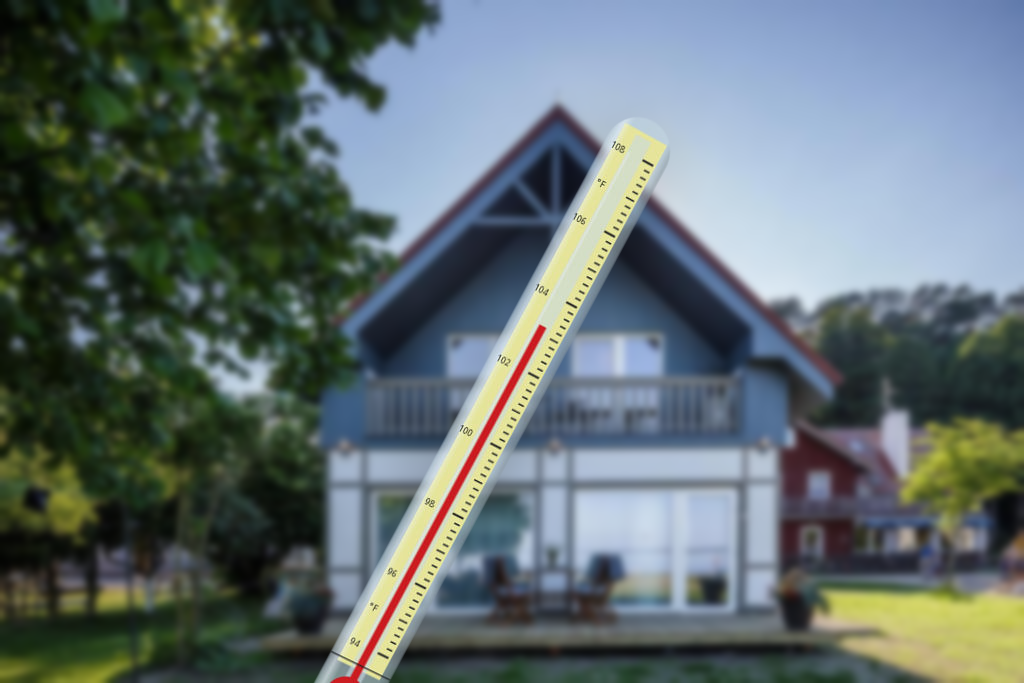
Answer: 103.2°F
